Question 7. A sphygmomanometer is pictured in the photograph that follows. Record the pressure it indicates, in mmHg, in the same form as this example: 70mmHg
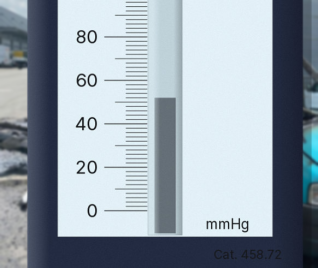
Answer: 52mmHg
